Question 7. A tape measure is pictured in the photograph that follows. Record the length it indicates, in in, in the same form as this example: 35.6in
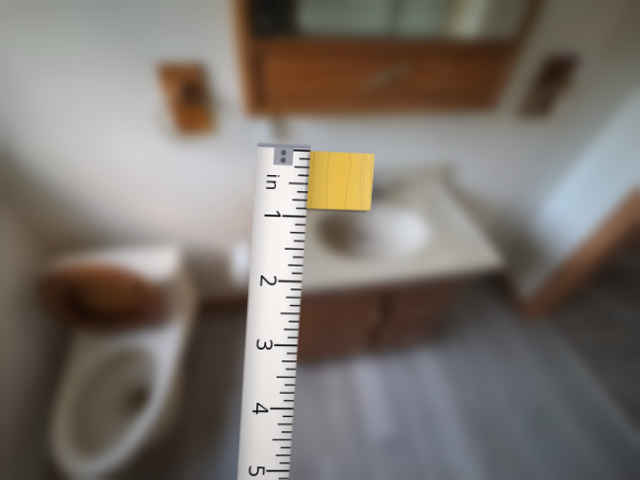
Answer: 0.875in
